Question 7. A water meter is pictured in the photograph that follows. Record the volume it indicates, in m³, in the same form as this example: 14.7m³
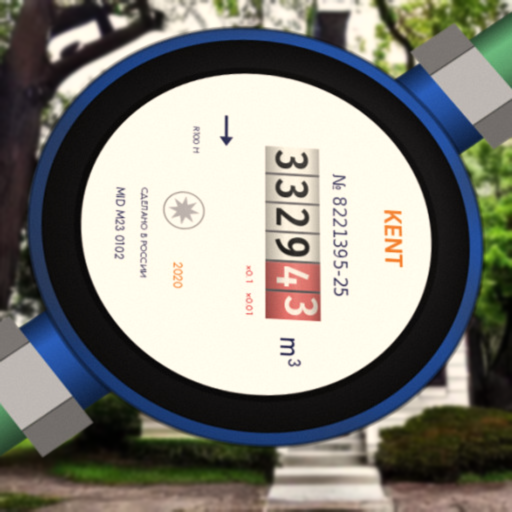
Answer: 3329.43m³
